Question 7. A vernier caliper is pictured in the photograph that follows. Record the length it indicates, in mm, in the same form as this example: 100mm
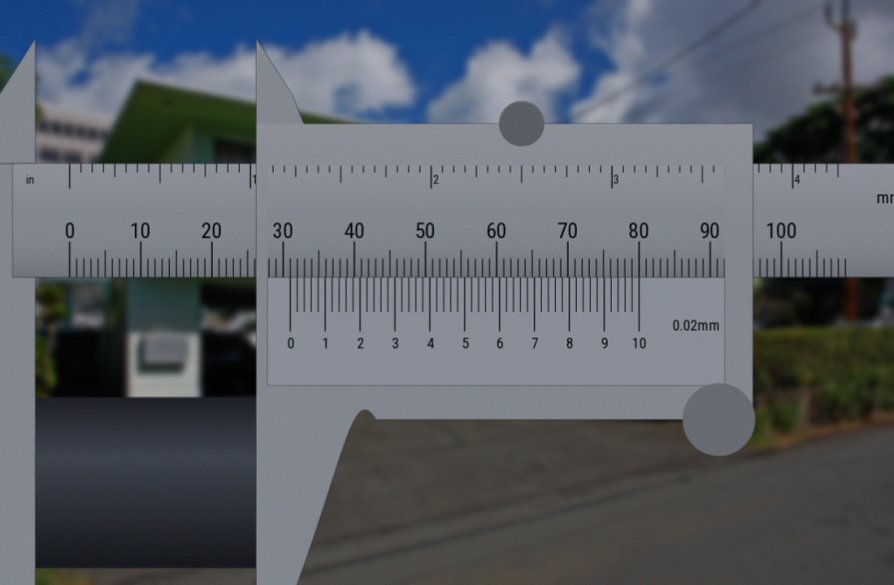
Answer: 31.0mm
